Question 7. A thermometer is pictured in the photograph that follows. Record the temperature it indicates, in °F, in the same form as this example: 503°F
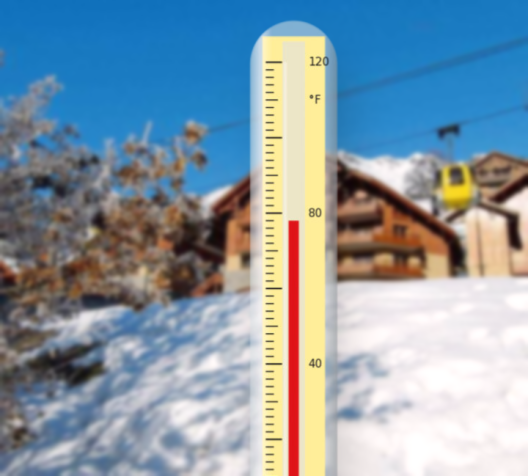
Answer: 78°F
